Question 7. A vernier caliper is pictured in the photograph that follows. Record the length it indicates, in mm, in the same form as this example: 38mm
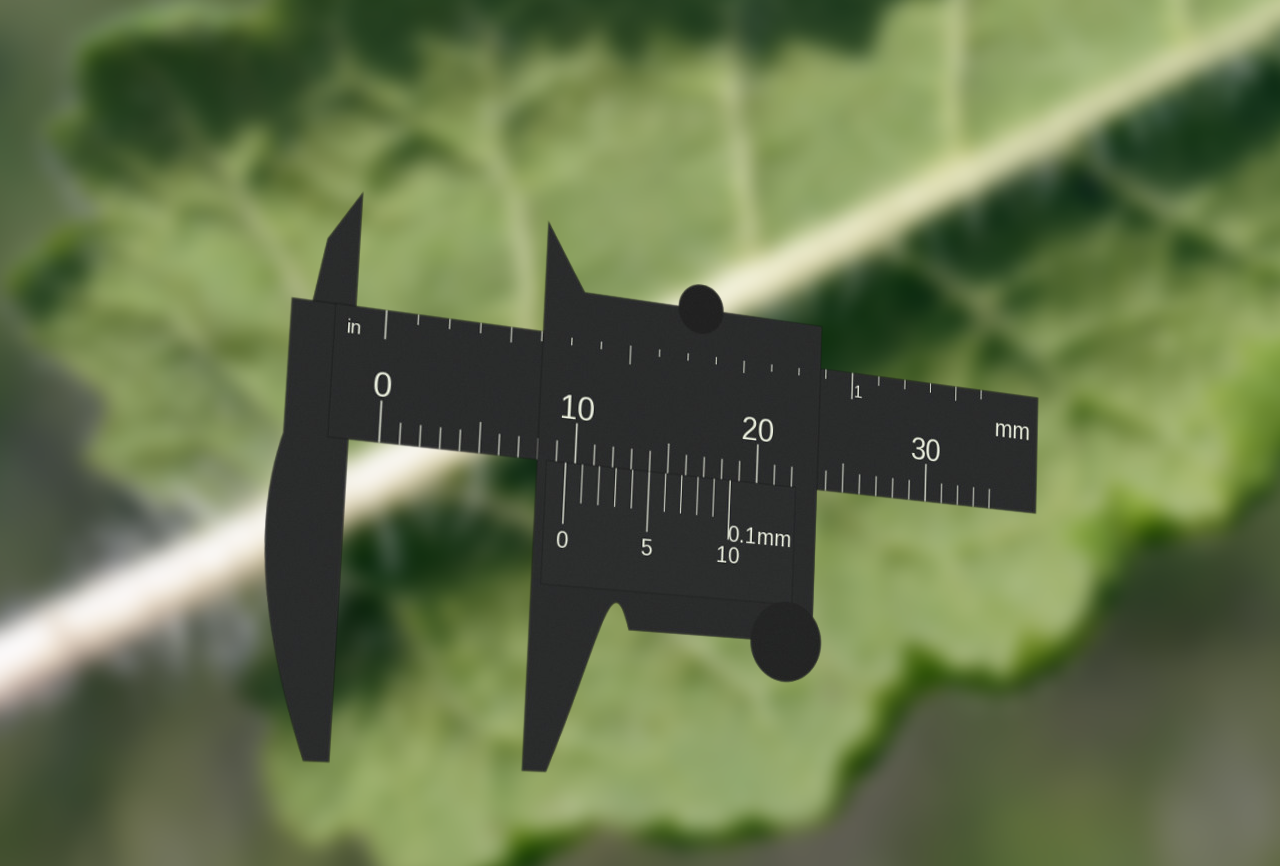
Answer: 9.5mm
